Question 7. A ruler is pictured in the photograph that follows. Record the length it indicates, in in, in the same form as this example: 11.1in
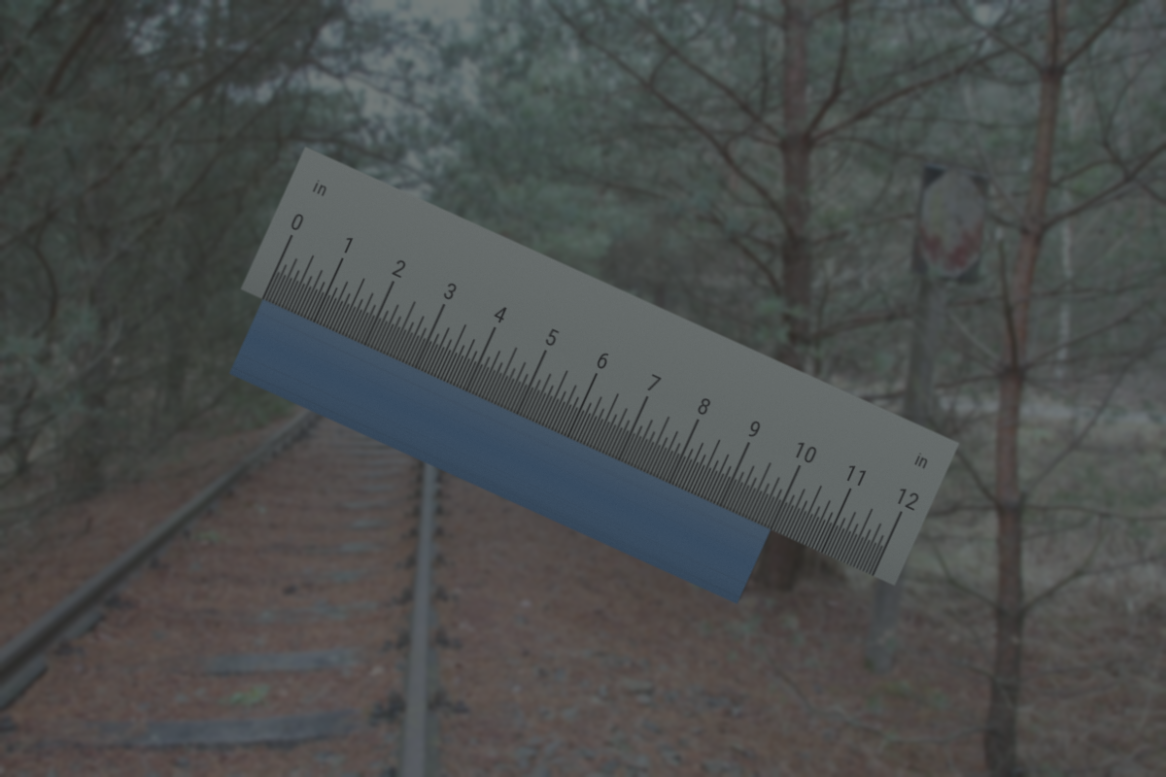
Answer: 10in
